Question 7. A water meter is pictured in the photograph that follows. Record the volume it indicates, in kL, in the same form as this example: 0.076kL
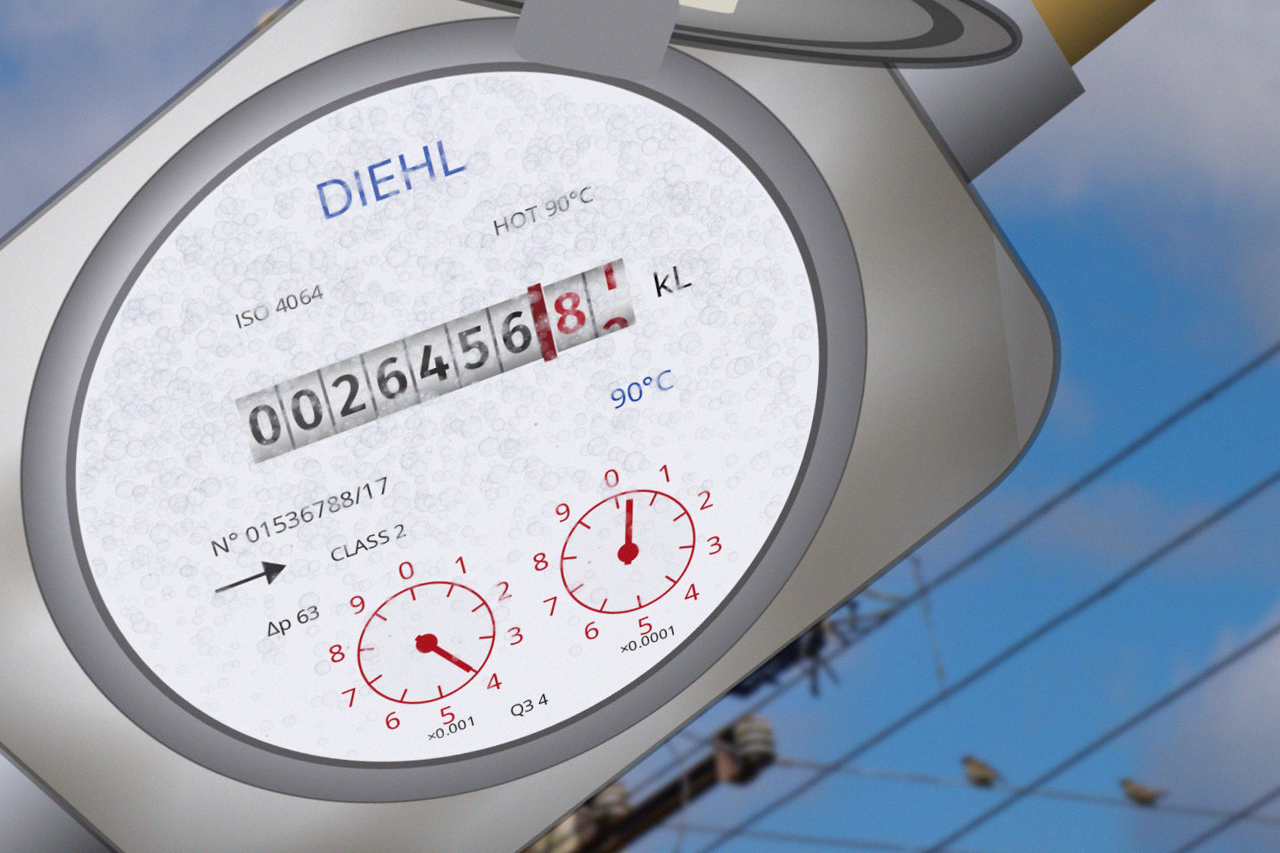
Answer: 26456.8140kL
